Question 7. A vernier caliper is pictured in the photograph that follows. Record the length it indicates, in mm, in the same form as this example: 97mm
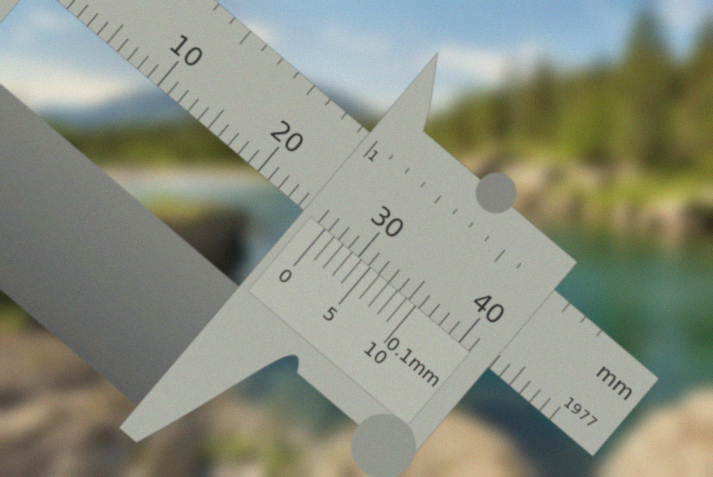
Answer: 26.7mm
